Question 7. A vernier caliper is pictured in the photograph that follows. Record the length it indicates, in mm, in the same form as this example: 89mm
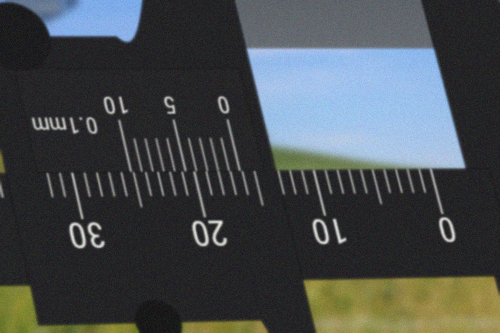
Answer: 16.2mm
